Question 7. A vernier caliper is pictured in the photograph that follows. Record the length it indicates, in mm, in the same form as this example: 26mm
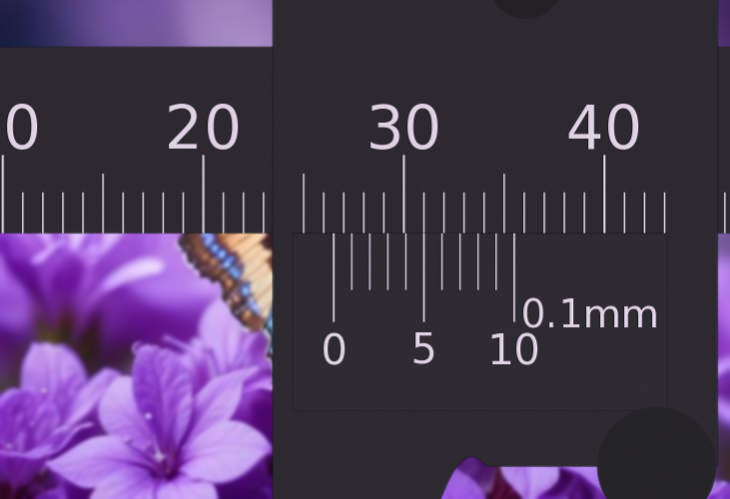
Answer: 26.5mm
